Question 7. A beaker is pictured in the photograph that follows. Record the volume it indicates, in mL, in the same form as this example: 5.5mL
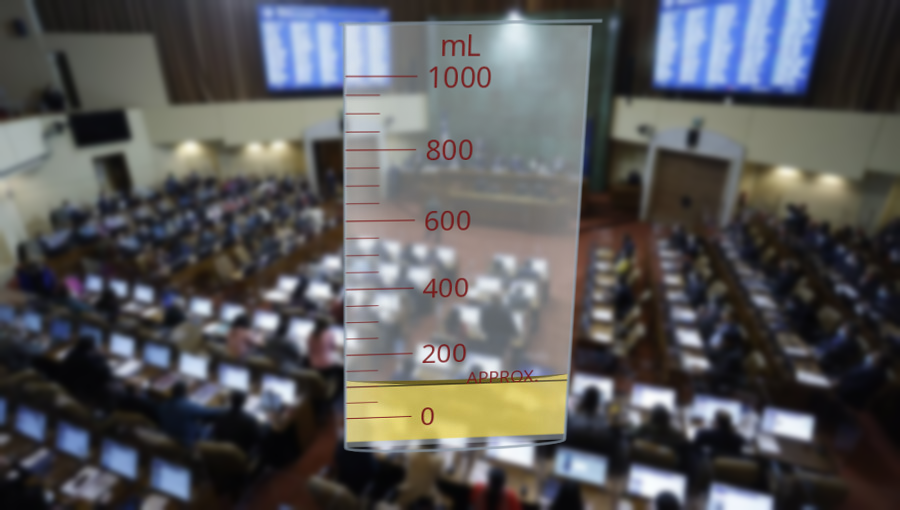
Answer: 100mL
